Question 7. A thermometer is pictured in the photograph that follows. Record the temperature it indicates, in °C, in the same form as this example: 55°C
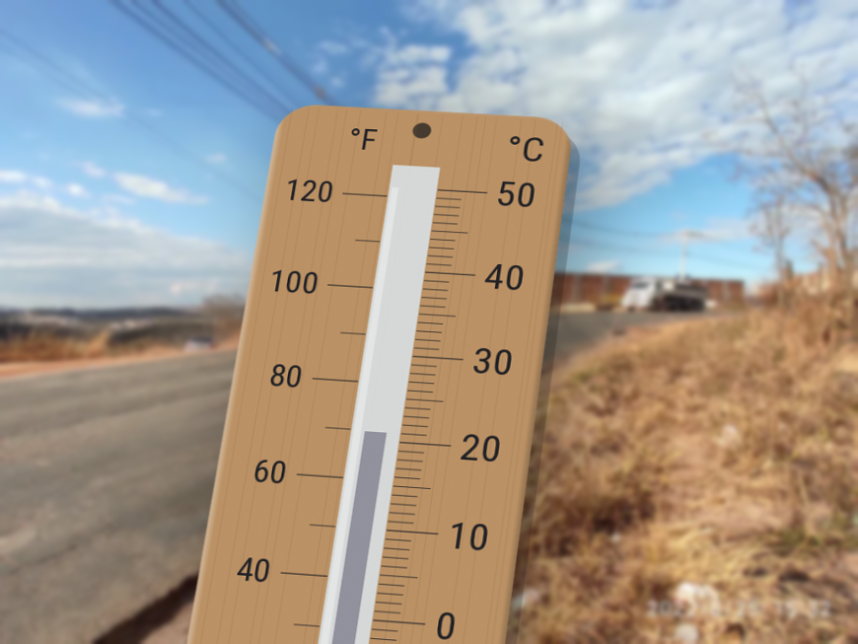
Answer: 21°C
